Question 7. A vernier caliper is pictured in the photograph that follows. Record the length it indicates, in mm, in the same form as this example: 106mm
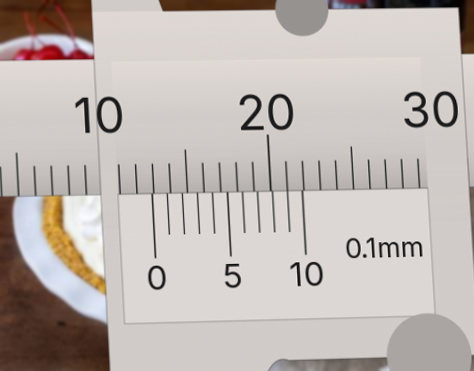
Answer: 12.9mm
